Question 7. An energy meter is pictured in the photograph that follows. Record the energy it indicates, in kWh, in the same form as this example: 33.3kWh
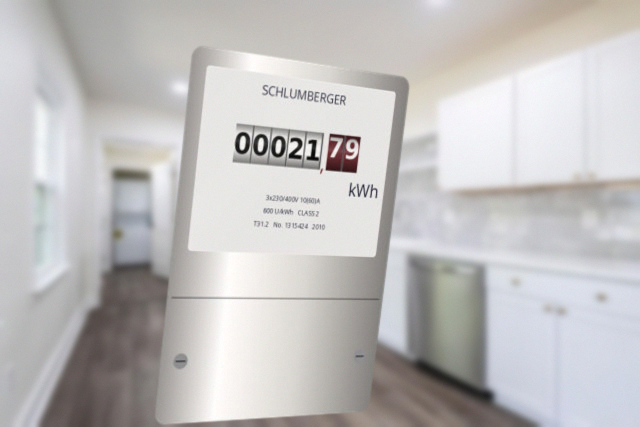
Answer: 21.79kWh
